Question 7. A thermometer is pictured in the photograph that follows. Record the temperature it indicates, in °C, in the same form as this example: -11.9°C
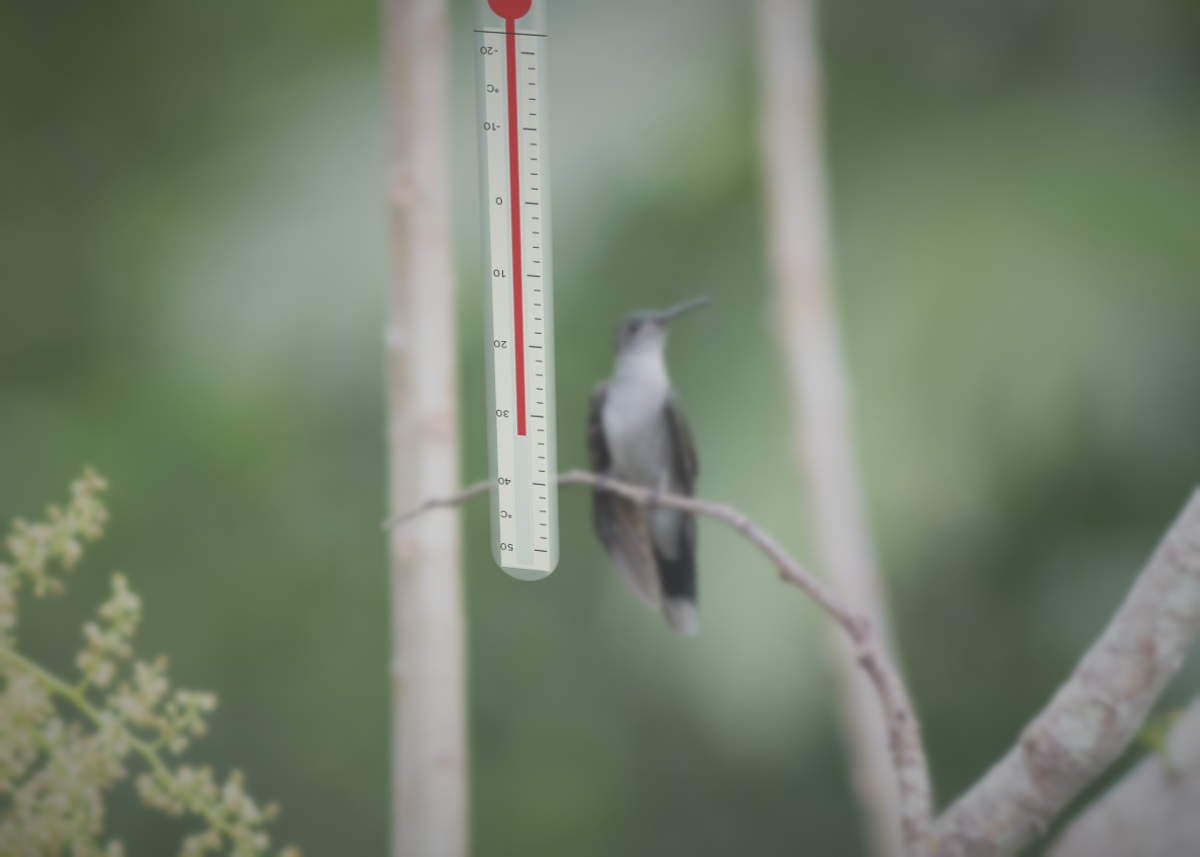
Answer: 33°C
